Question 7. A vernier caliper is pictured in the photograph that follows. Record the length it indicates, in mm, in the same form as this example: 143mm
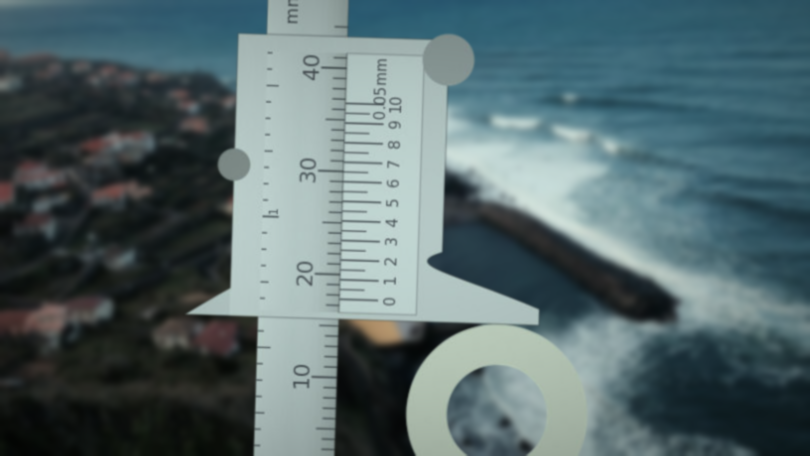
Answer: 17.6mm
